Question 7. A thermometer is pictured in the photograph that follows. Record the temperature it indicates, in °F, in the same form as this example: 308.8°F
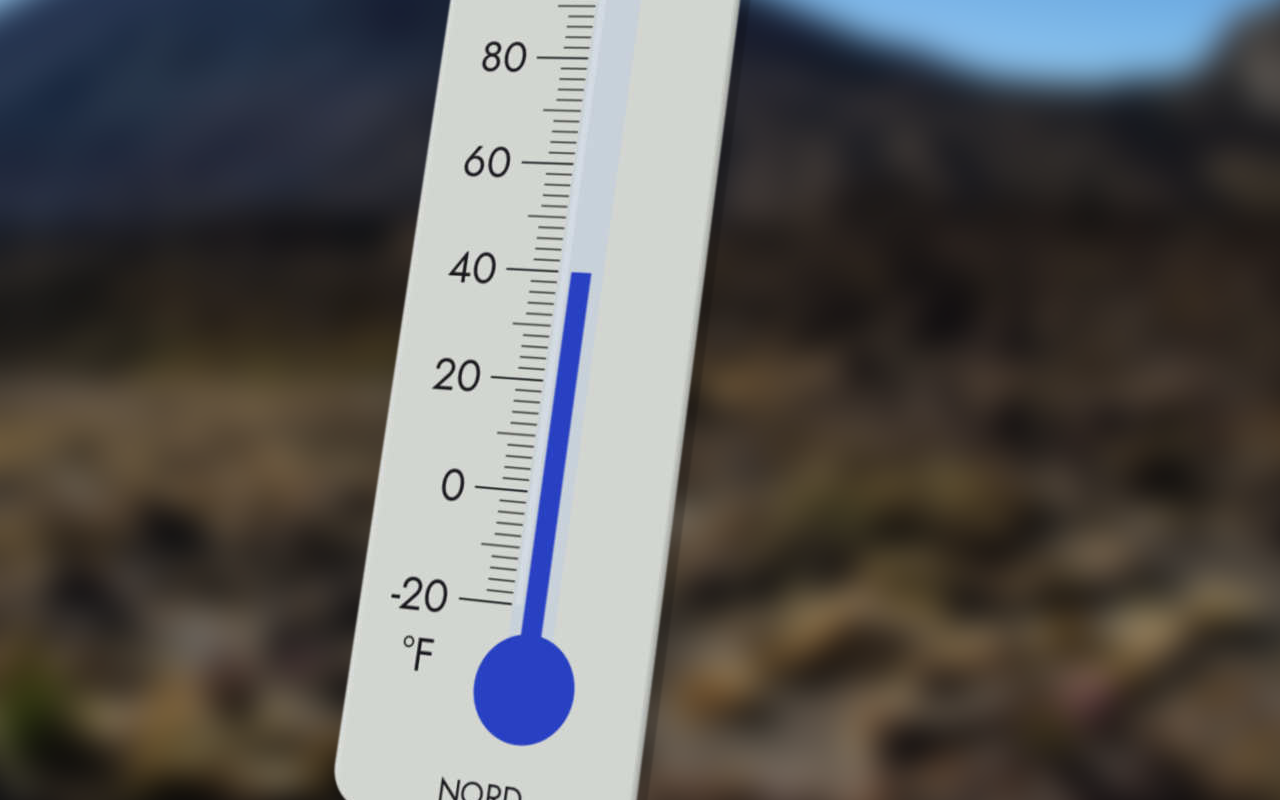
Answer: 40°F
